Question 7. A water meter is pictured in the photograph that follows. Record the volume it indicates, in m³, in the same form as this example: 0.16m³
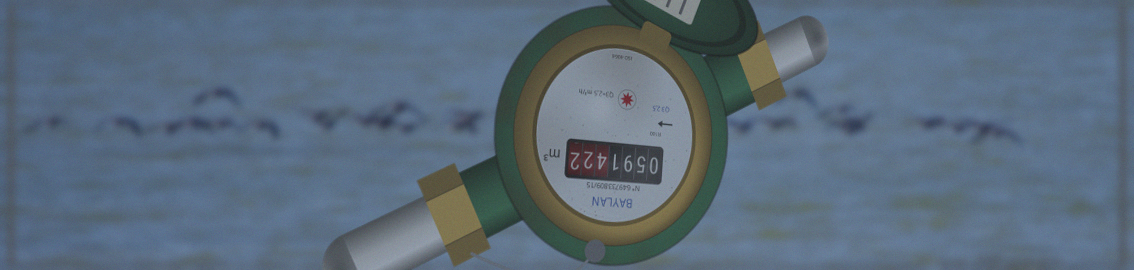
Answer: 591.422m³
